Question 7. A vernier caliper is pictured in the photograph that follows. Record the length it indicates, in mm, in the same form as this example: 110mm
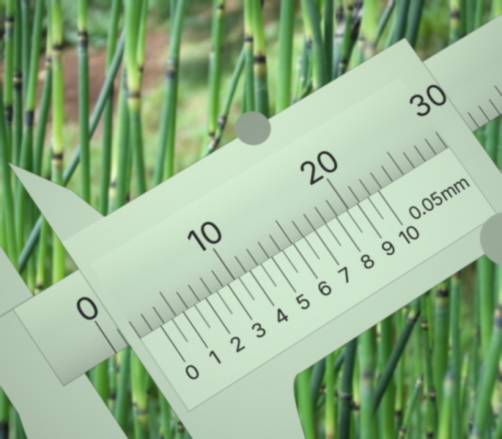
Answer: 3.7mm
